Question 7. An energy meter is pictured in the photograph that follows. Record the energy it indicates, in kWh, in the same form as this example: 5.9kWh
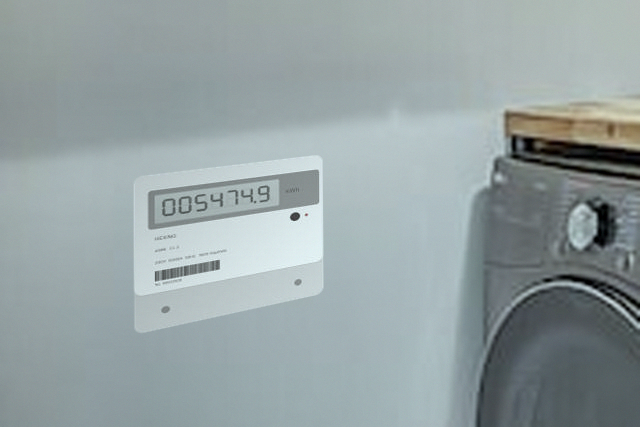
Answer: 5474.9kWh
